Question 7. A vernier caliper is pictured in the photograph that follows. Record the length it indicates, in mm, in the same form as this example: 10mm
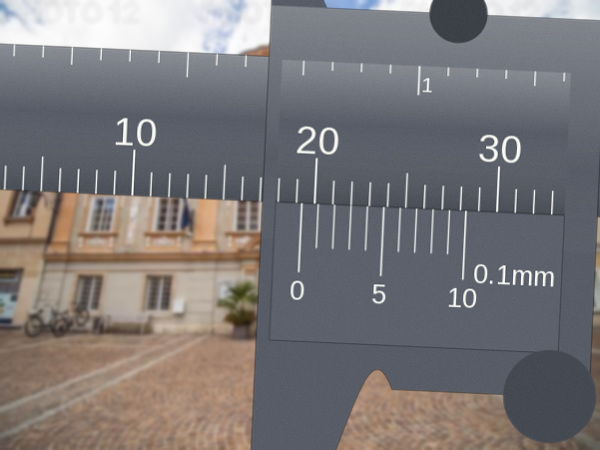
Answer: 19.3mm
